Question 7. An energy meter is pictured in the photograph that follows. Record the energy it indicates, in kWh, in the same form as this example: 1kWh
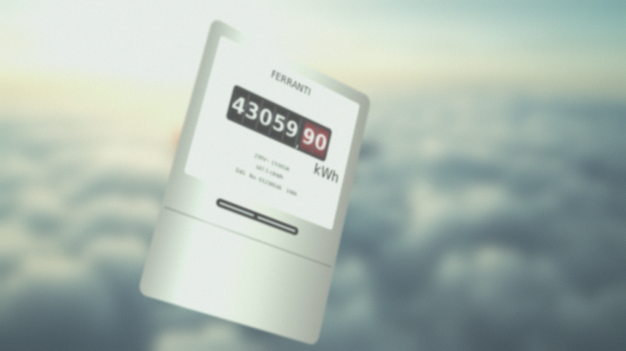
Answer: 43059.90kWh
